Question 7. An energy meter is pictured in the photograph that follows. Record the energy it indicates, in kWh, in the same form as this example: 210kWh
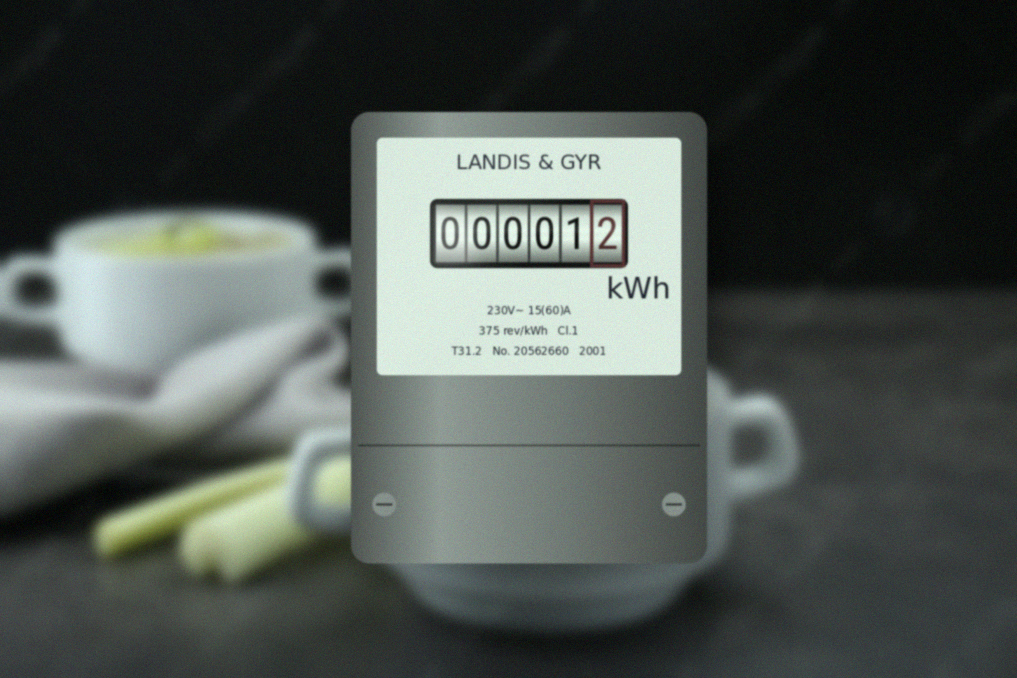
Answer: 1.2kWh
